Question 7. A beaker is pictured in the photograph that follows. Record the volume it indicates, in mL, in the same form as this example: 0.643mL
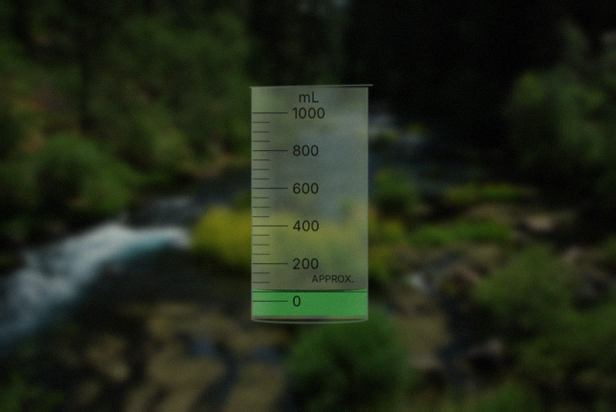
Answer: 50mL
